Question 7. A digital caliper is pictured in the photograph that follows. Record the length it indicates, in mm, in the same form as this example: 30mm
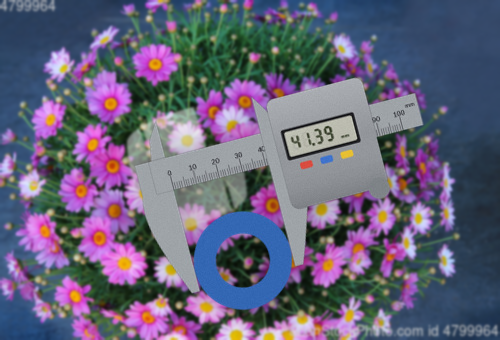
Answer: 41.39mm
